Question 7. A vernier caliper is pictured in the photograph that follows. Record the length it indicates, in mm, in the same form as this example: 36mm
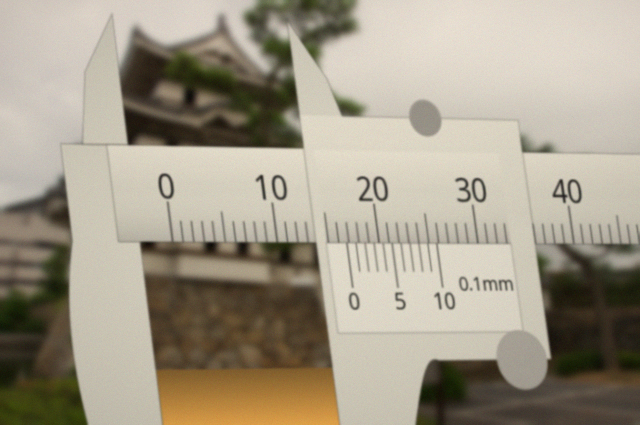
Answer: 16.8mm
